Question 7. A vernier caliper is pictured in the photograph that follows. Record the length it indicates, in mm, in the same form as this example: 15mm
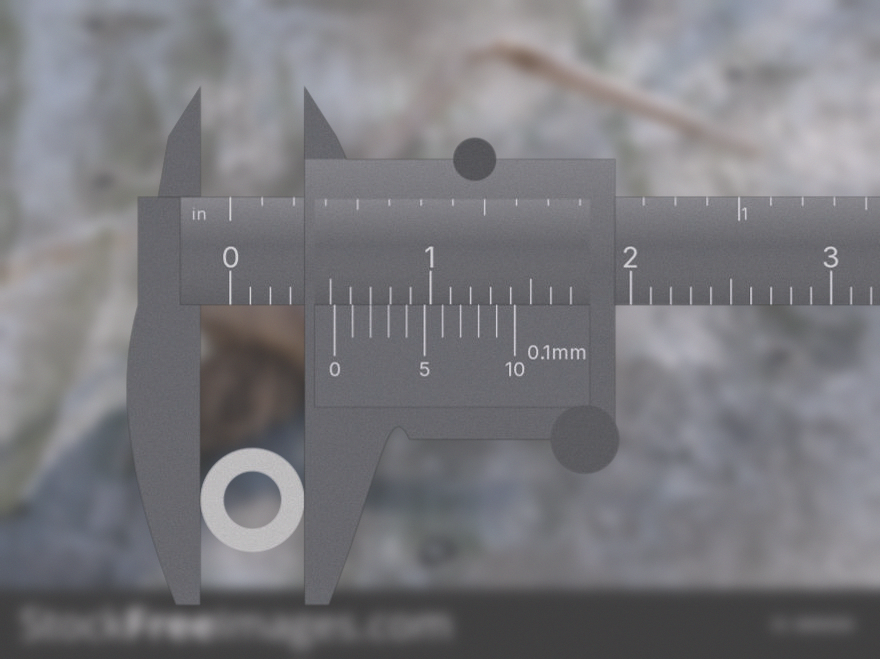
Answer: 5.2mm
